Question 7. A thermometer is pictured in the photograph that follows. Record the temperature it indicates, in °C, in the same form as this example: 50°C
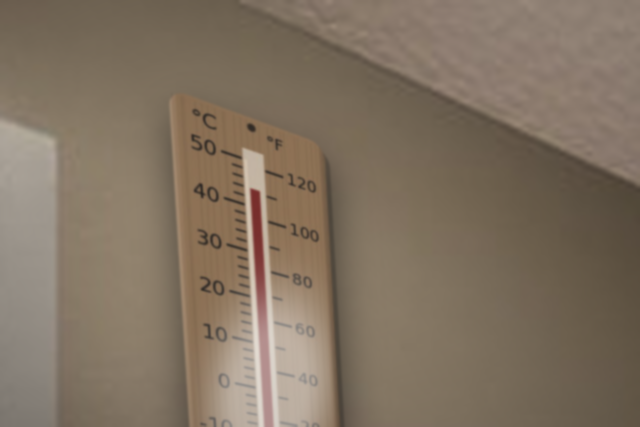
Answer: 44°C
